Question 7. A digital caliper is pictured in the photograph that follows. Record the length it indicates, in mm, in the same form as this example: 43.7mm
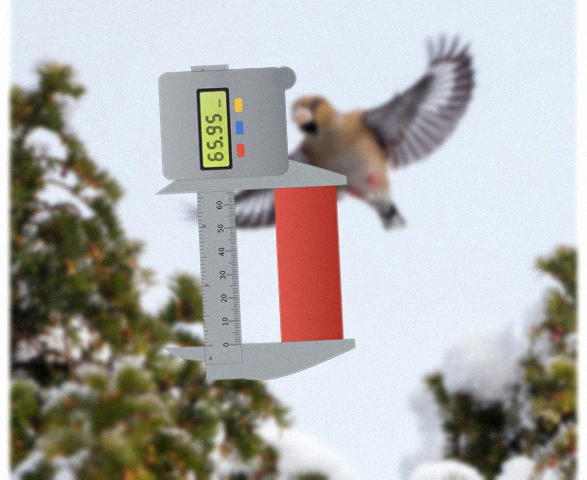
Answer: 65.95mm
